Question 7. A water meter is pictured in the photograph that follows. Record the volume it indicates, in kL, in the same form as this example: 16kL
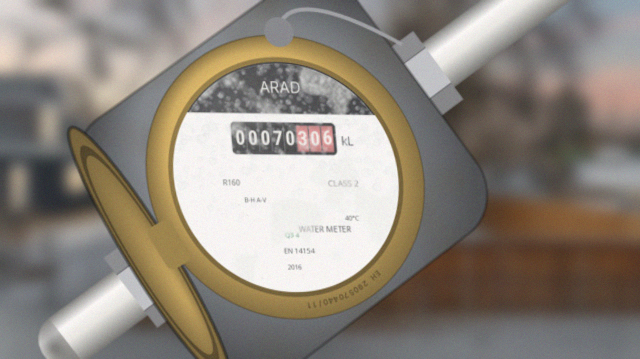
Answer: 70.306kL
